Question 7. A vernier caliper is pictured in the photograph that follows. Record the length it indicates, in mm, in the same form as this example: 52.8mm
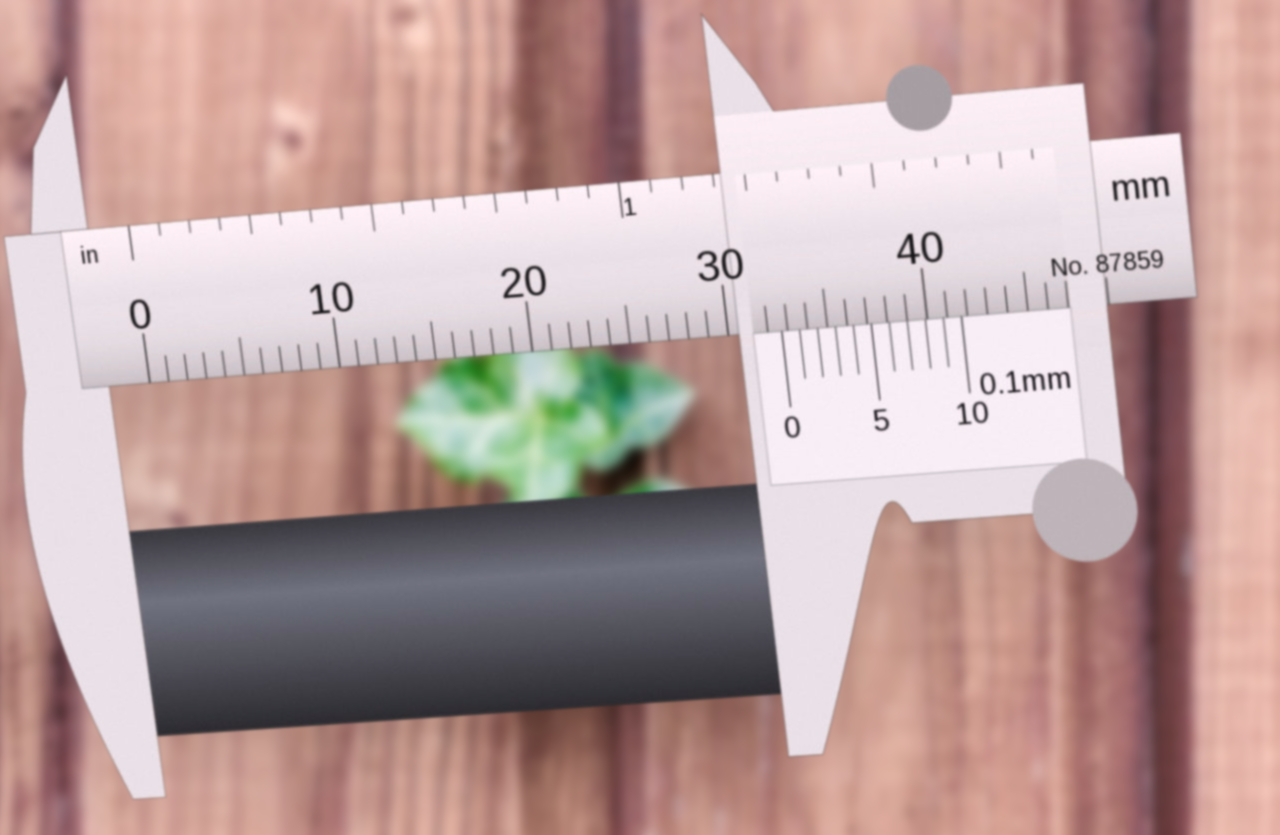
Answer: 32.7mm
